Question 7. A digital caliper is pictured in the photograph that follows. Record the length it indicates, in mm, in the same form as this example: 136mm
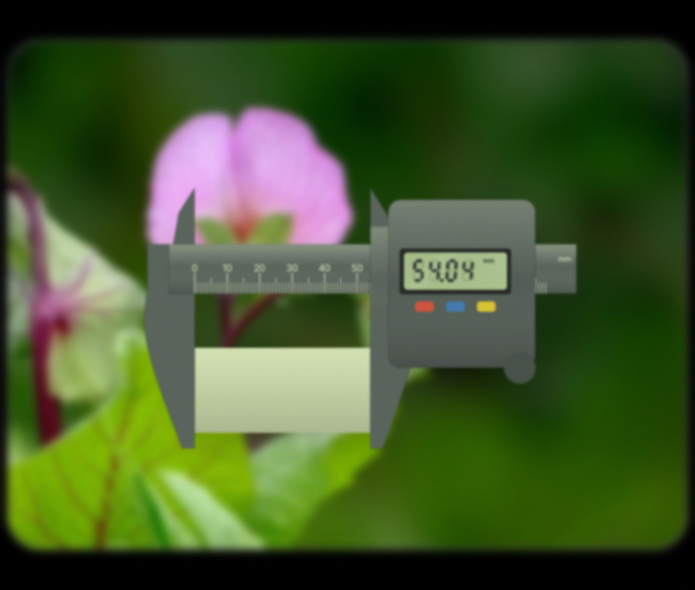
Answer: 54.04mm
